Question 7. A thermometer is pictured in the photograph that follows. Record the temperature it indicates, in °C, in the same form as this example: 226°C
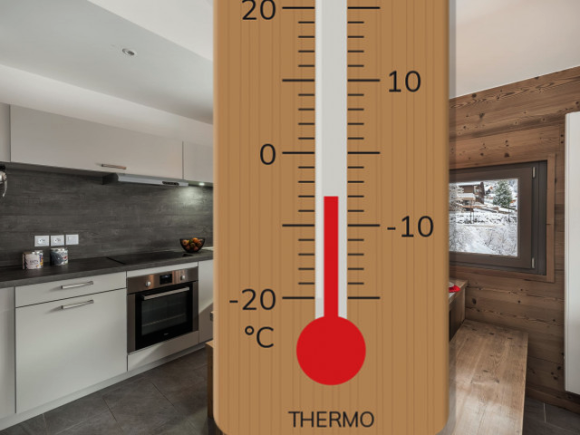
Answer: -6°C
